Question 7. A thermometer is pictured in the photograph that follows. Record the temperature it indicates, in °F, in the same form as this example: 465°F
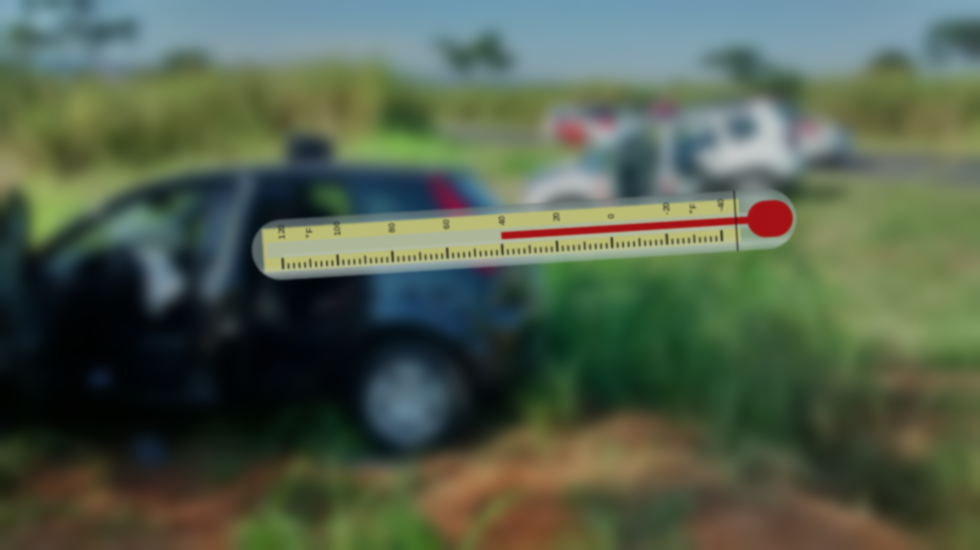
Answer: 40°F
